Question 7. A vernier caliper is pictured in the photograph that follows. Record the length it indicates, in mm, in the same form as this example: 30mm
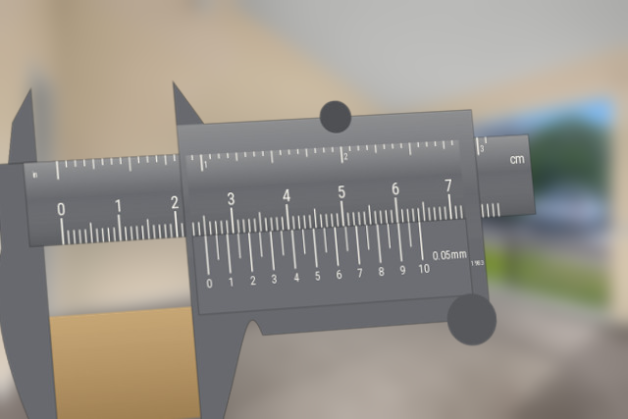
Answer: 25.0mm
